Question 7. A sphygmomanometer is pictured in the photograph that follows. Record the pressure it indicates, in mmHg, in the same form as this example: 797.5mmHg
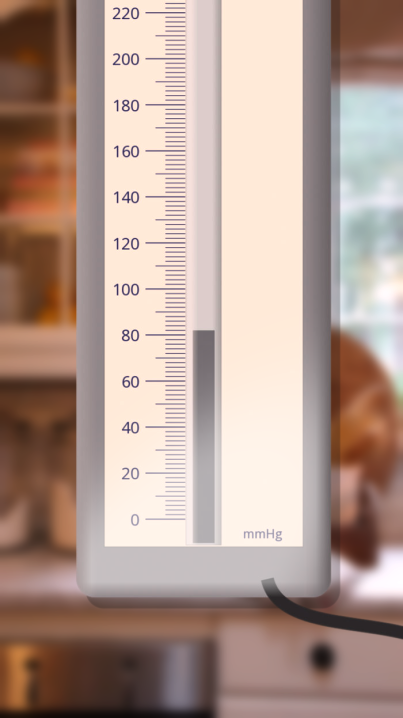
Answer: 82mmHg
